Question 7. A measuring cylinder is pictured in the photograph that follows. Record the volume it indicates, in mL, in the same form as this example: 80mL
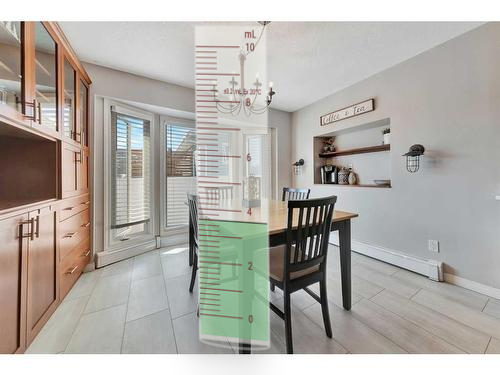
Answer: 3.6mL
